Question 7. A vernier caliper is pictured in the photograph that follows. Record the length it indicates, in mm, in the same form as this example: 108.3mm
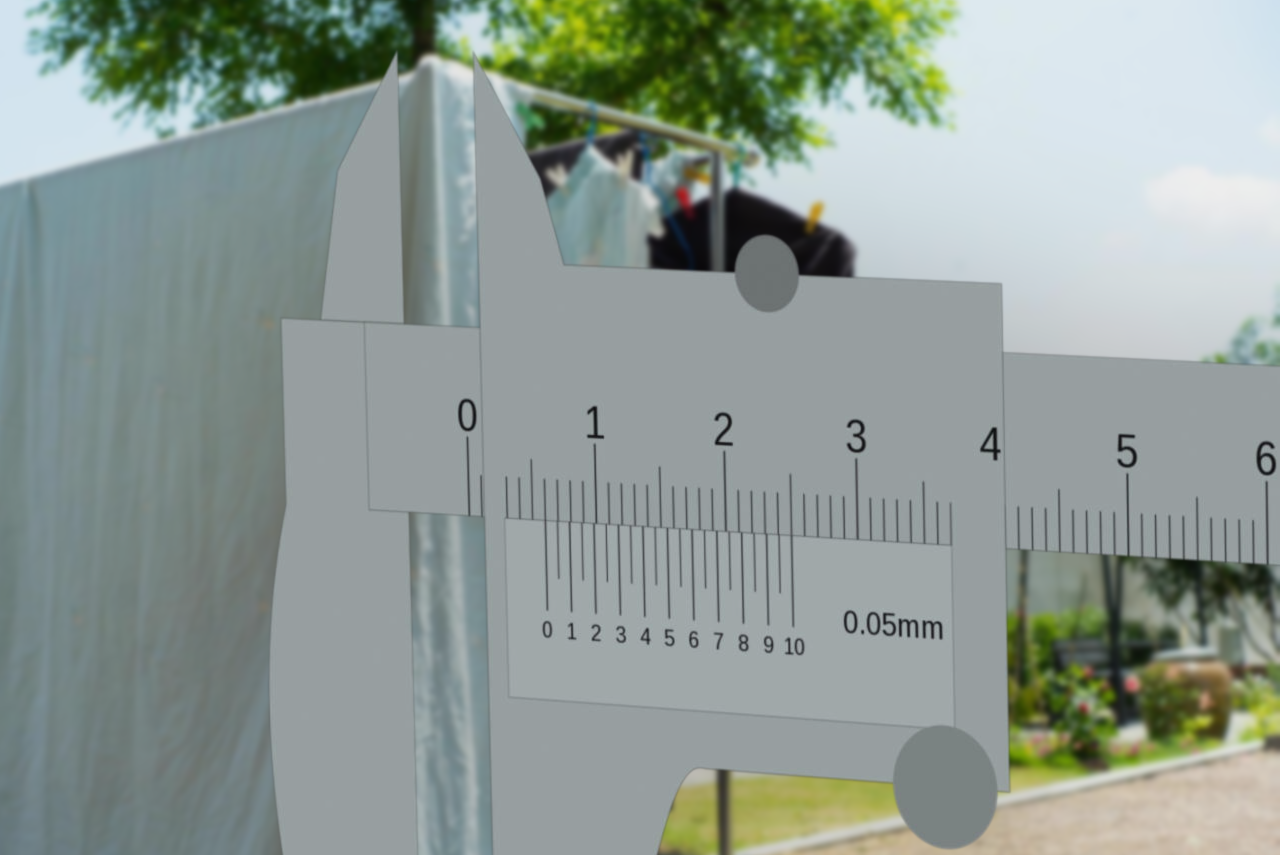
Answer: 6.0mm
